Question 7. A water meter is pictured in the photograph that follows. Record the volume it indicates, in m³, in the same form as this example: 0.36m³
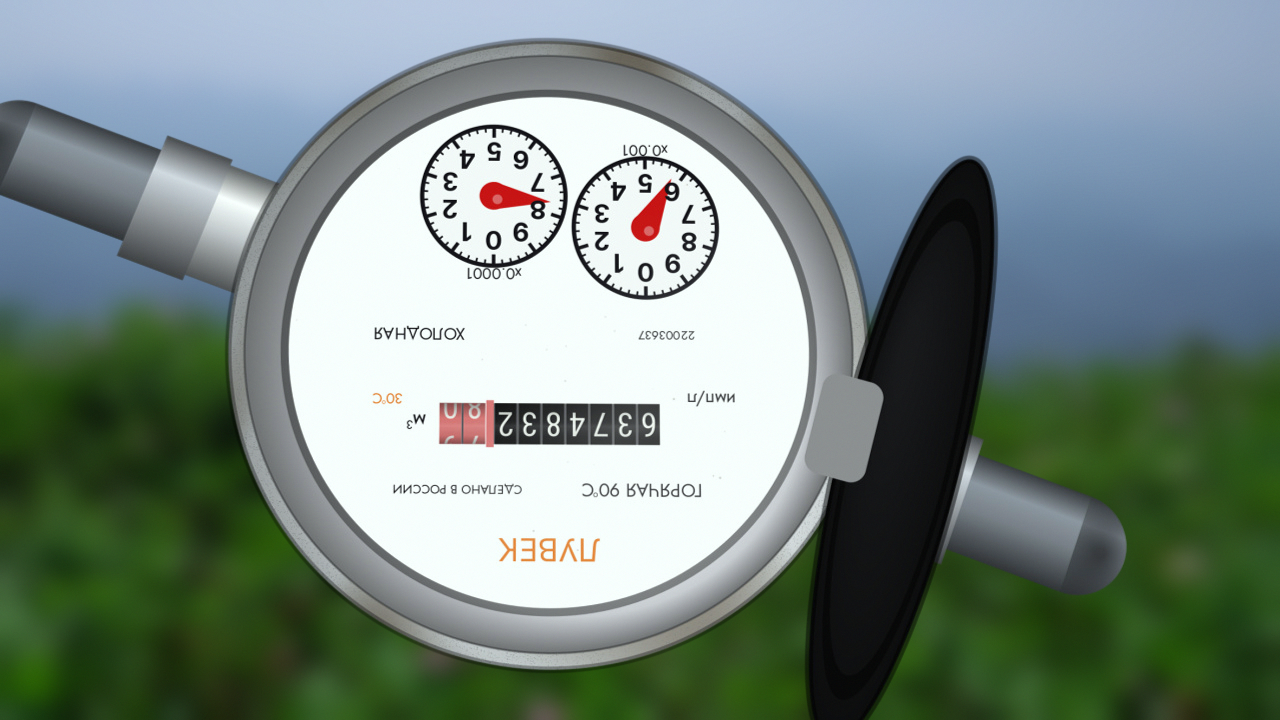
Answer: 6374832.7957m³
